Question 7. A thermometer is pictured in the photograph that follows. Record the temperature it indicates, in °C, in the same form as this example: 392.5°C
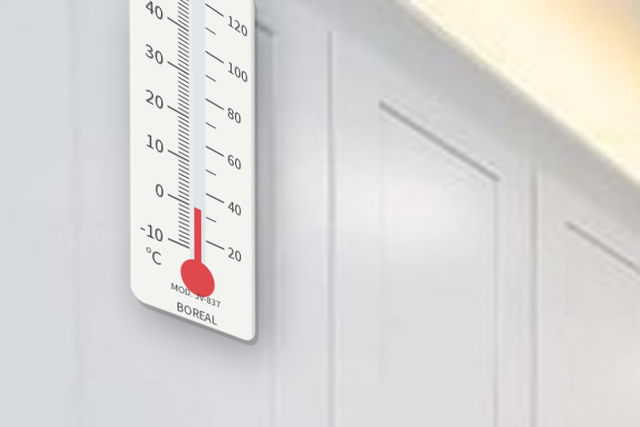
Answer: 0°C
